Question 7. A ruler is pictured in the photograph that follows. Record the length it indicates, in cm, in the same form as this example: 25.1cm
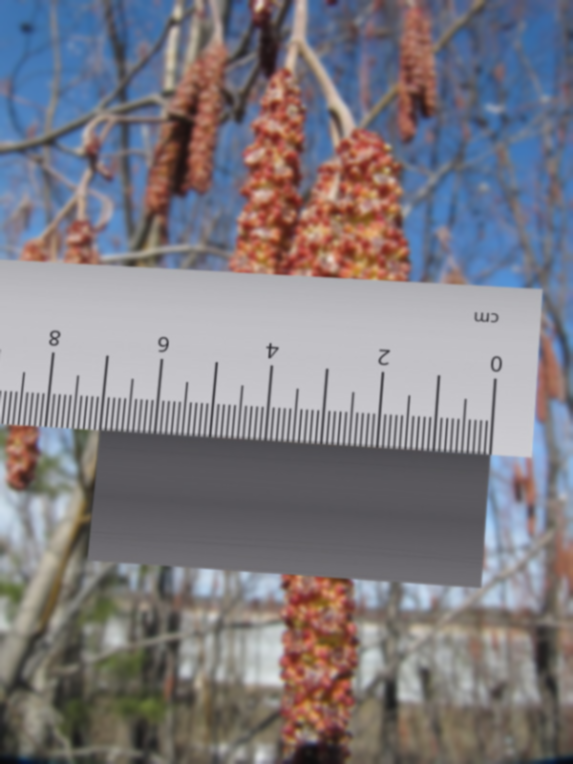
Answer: 7cm
